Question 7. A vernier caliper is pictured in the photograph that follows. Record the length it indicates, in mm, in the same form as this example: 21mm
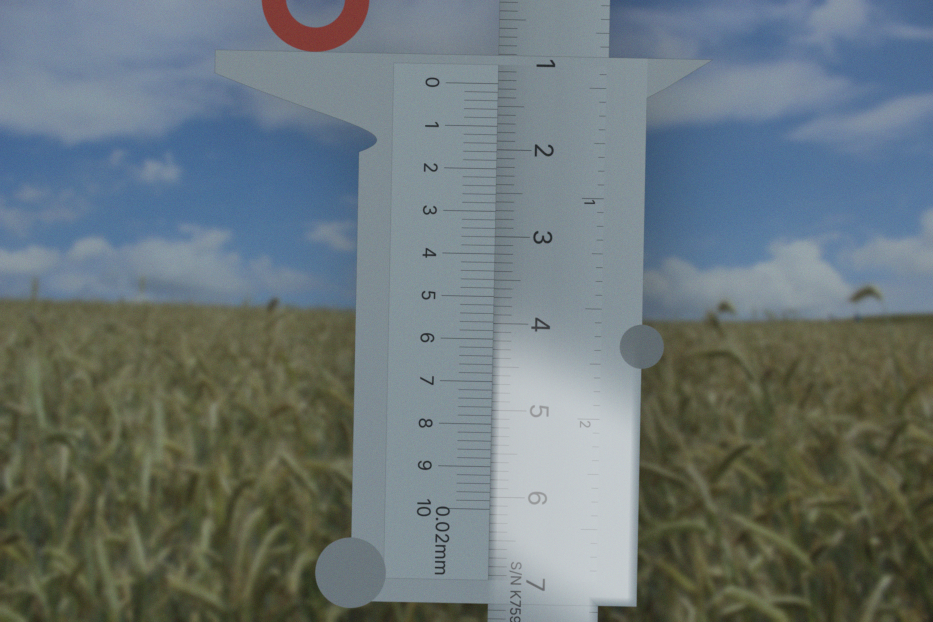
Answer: 12.4mm
